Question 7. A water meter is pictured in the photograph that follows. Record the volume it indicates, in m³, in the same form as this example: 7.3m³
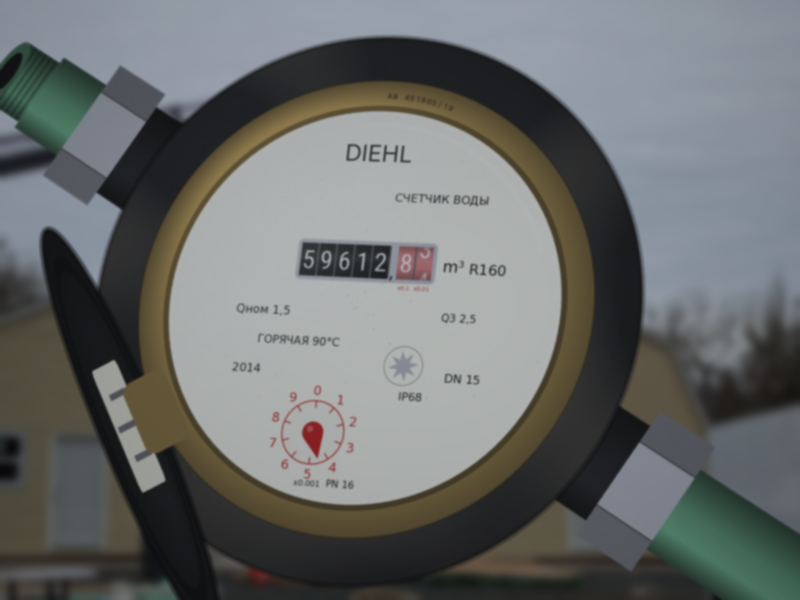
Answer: 59612.834m³
